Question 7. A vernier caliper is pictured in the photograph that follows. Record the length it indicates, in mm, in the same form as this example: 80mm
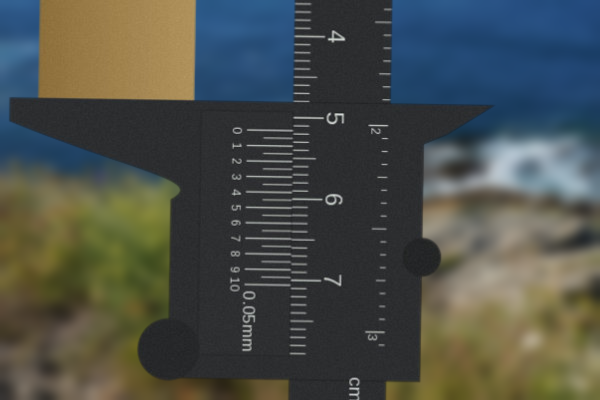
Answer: 51.6mm
